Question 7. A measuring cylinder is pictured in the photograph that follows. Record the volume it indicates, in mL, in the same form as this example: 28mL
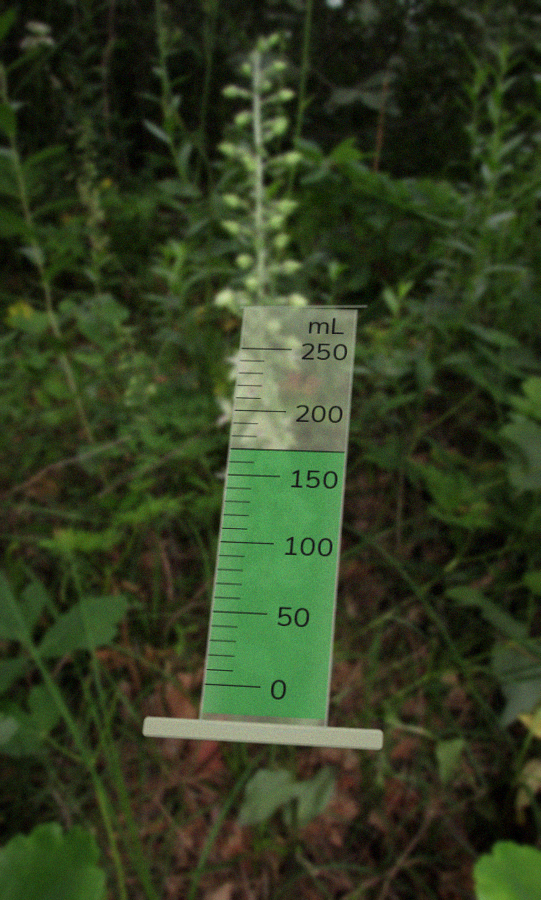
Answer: 170mL
